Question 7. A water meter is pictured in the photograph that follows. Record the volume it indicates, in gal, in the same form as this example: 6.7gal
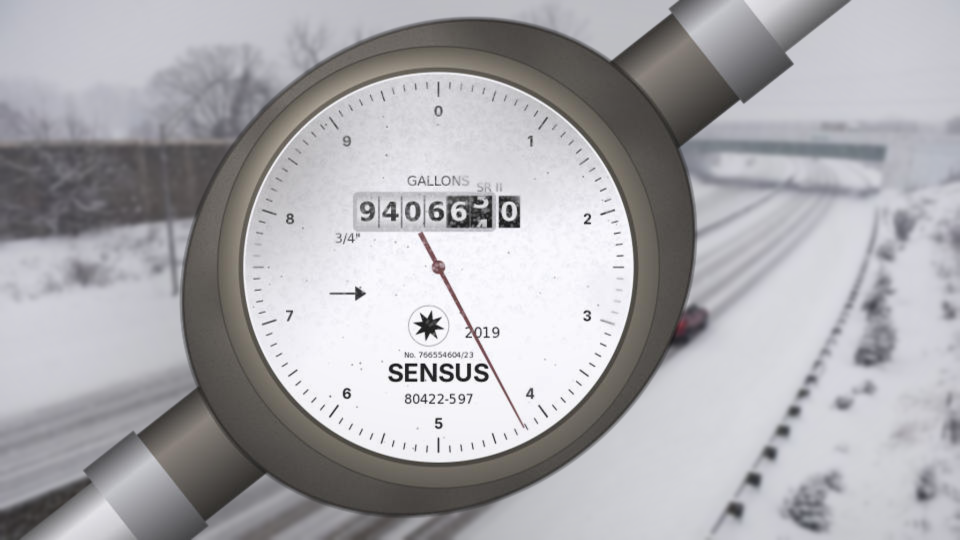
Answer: 9406634.2gal
